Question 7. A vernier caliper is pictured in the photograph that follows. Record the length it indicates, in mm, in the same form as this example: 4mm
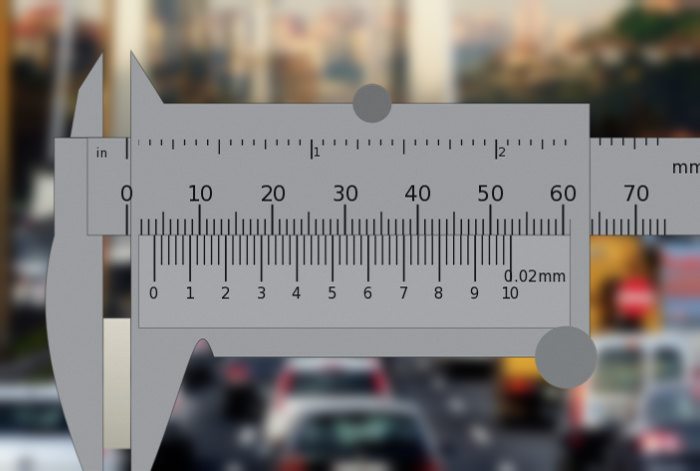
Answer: 3.8mm
